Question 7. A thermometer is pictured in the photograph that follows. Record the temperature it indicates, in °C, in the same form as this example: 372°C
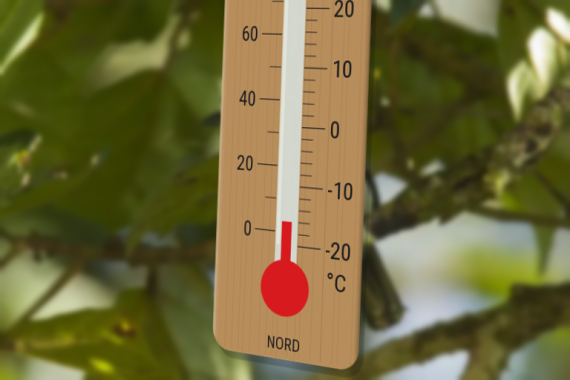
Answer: -16°C
